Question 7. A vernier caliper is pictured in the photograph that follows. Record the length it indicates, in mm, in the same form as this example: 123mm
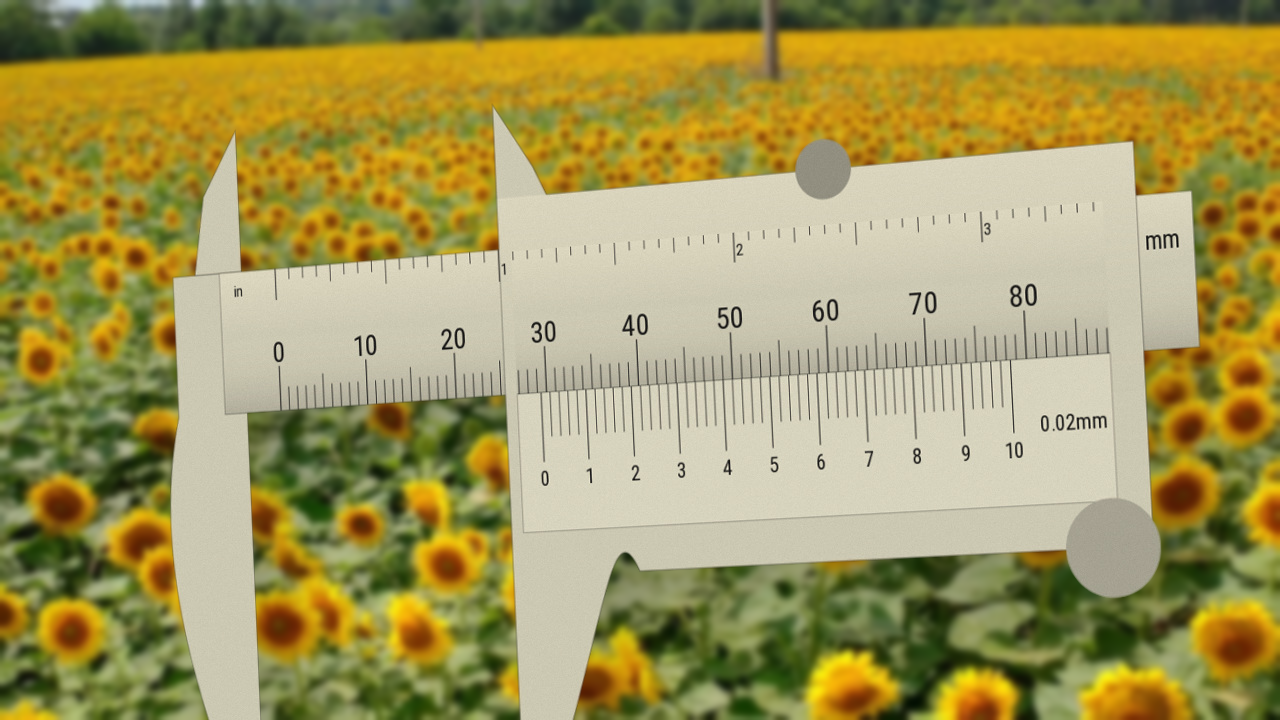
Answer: 29.4mm
